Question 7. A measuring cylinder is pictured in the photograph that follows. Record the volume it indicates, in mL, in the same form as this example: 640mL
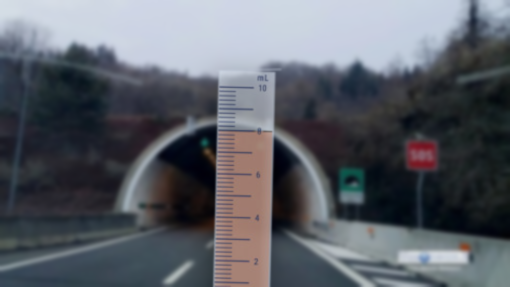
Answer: 8mL
